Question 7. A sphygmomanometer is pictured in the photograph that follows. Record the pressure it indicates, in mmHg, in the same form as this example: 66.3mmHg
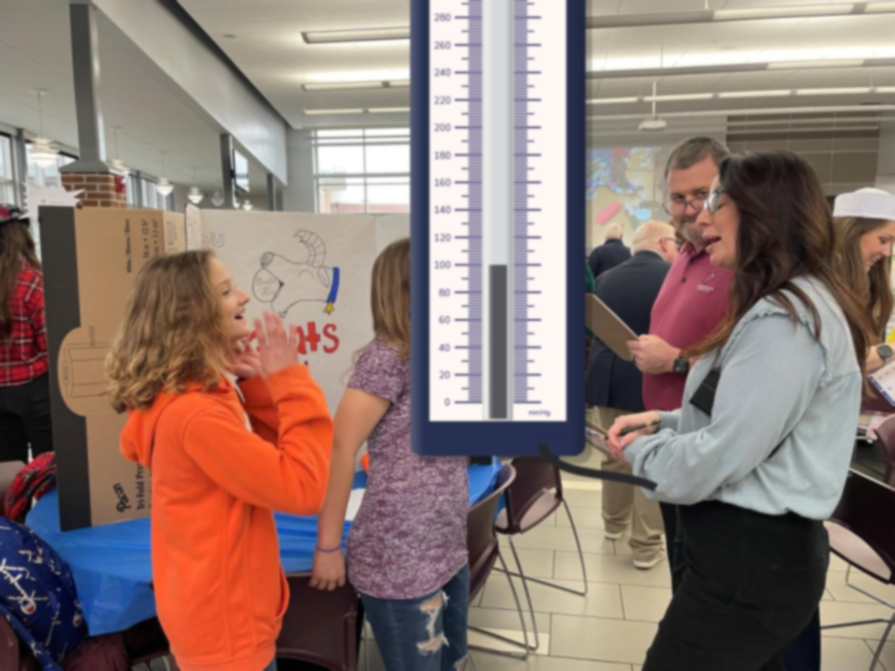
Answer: 100mmHg
